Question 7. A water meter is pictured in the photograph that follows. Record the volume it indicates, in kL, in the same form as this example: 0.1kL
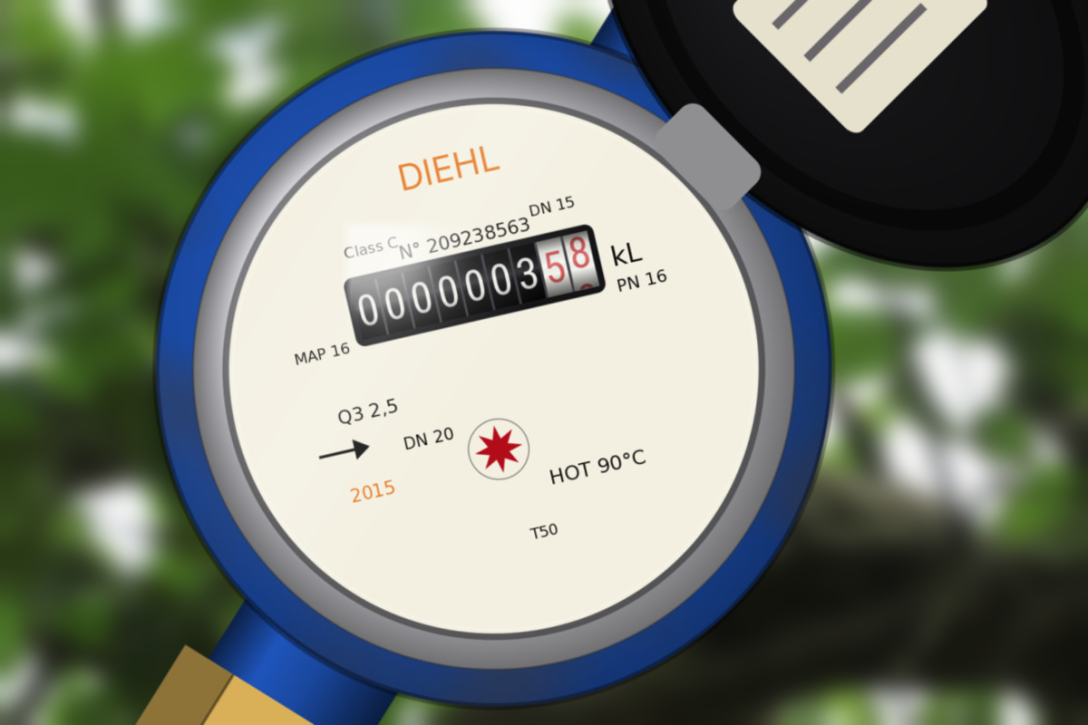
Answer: 3.58kL
